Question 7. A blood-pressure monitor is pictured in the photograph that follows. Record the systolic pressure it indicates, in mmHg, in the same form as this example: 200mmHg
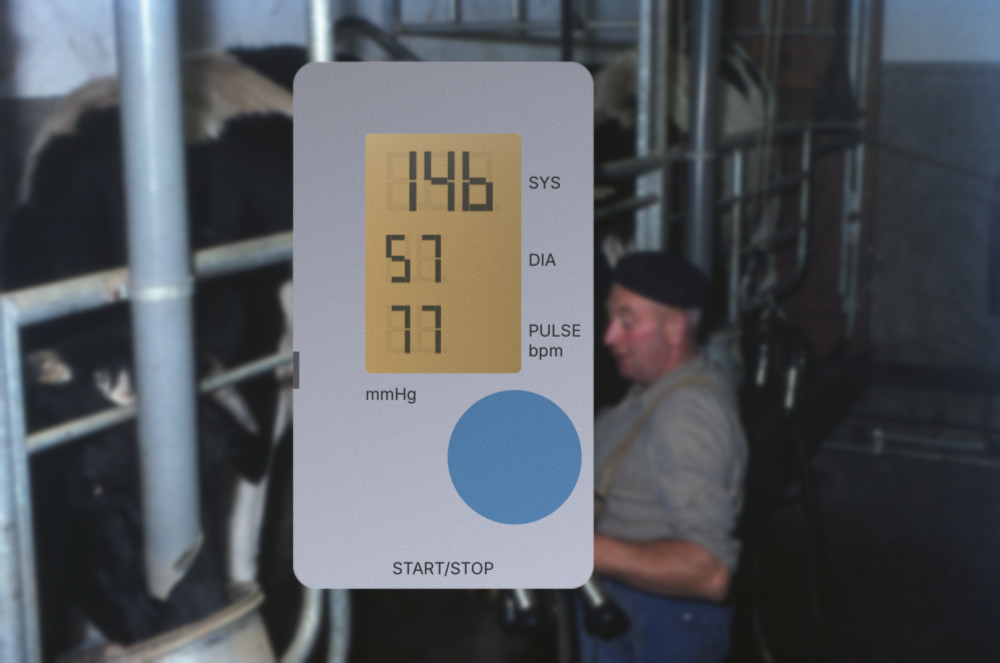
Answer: 146mmHg
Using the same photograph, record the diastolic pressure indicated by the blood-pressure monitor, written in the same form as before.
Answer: 57mmHg
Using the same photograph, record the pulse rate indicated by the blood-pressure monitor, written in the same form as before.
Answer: 77bpm
